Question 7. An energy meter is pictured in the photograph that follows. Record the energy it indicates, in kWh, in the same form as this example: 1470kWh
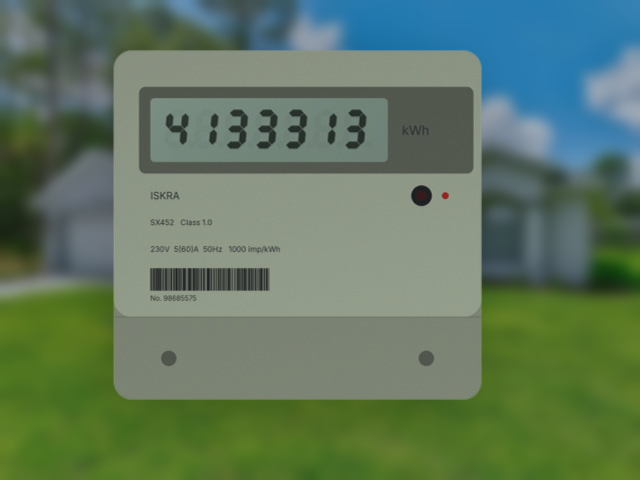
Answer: 4133313kWh
